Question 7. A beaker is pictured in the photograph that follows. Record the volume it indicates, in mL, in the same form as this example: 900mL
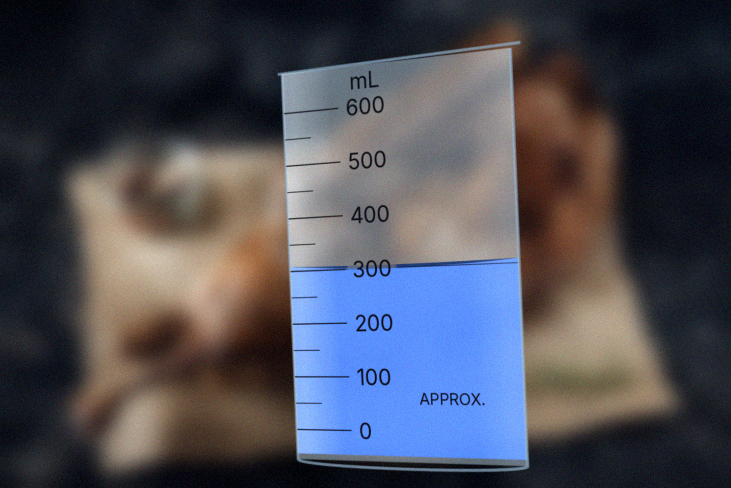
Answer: 300mL
